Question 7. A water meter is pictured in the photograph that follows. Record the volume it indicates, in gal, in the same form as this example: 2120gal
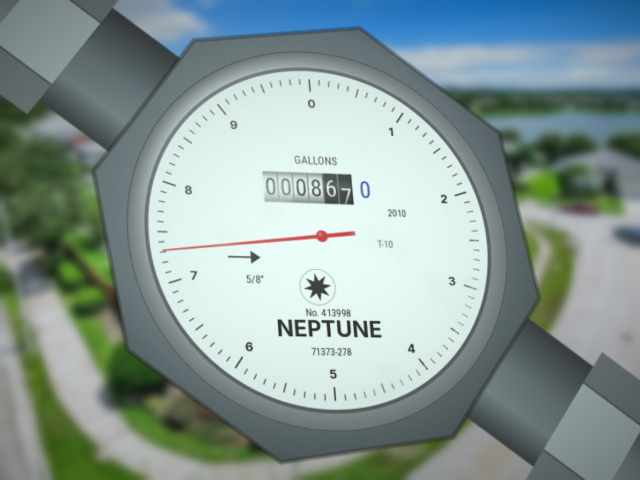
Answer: 8667.3gal
